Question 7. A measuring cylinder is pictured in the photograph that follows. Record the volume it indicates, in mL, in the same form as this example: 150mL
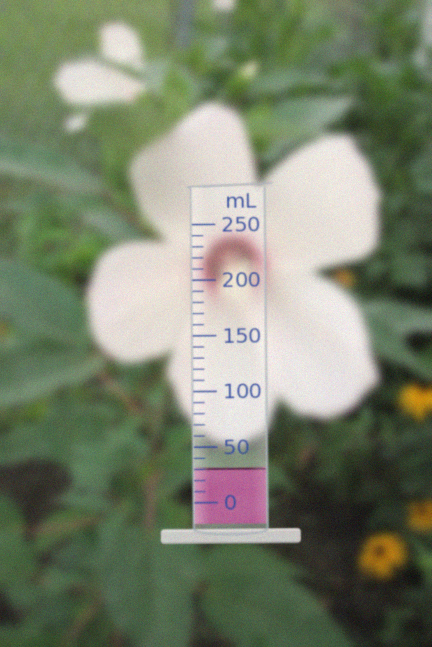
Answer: 30mL
